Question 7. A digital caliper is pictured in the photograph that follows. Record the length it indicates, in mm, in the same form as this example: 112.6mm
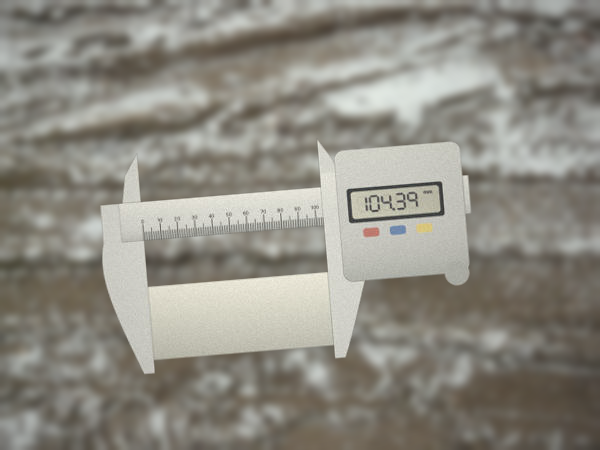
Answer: 104.39mm
